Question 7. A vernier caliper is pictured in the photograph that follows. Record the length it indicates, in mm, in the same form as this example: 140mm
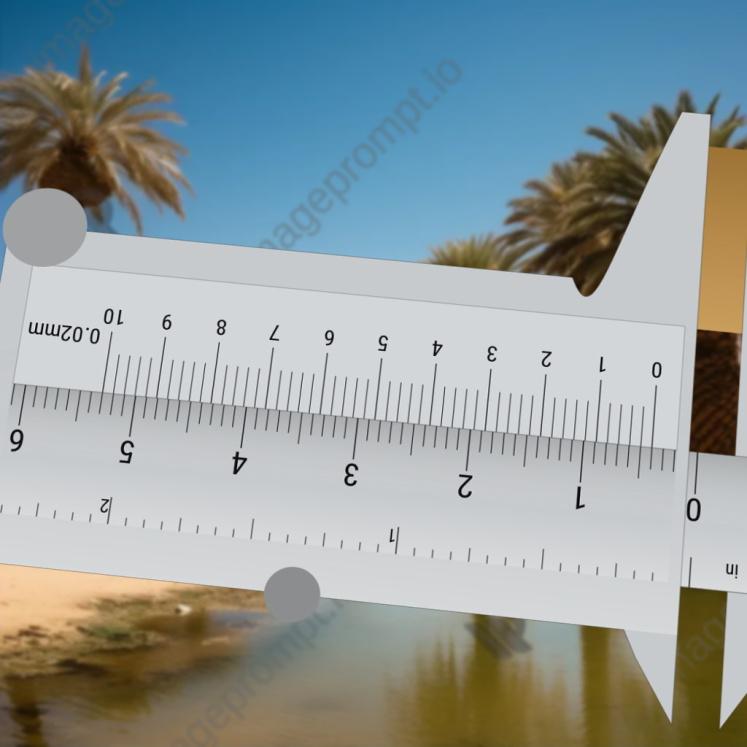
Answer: 4.0mm
